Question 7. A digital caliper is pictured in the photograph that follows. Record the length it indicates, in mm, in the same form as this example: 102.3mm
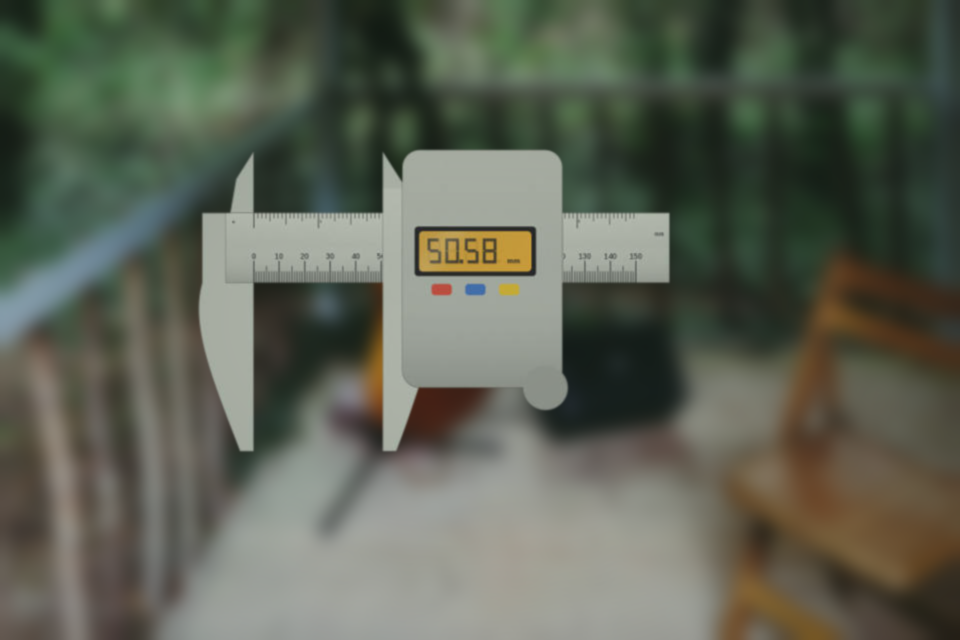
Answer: 50.58mm
